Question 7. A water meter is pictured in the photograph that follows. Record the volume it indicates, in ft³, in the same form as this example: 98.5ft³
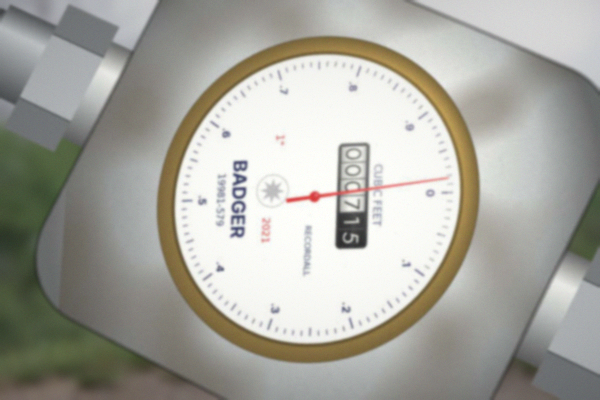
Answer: 714.98ft³
